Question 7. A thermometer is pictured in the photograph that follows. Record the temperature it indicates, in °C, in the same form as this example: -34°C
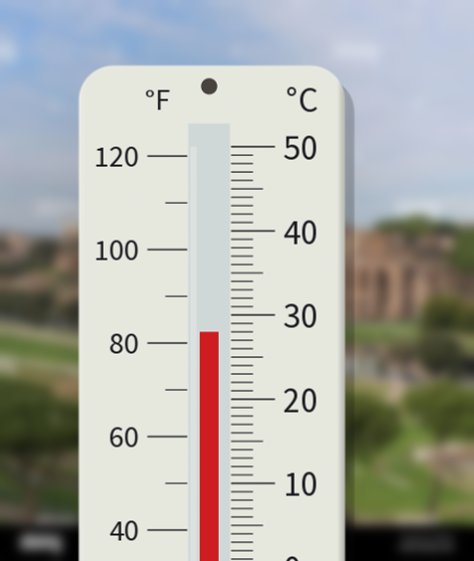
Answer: 28°C
